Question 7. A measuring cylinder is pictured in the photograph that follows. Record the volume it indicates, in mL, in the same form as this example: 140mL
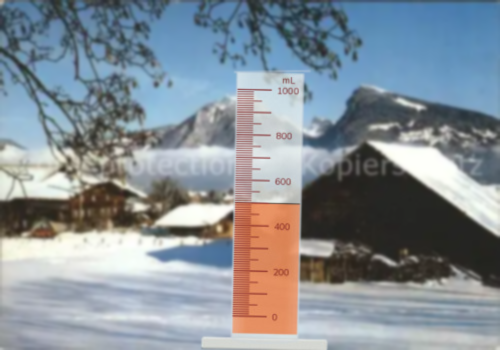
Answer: 500mL
